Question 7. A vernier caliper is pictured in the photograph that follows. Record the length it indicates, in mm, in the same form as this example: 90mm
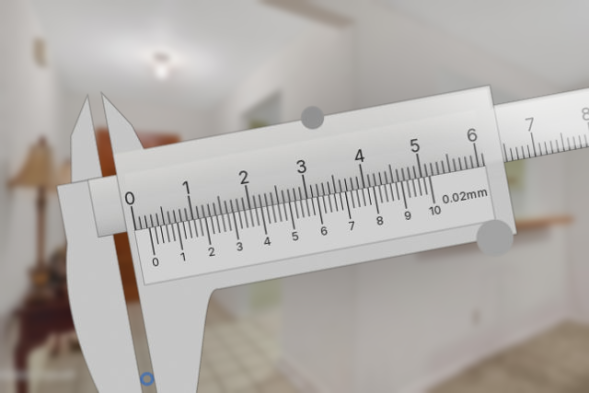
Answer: 2.4mm
